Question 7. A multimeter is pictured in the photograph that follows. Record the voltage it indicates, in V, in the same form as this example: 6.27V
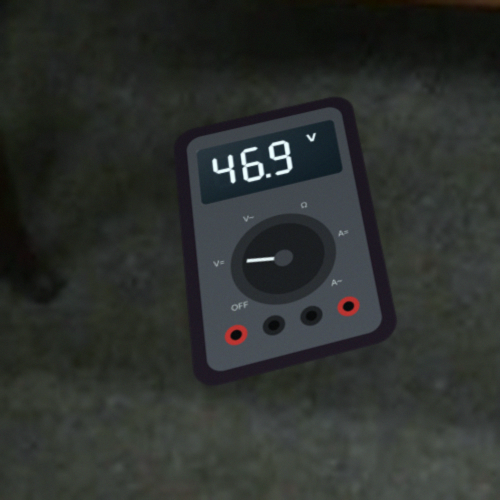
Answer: 46.9V
